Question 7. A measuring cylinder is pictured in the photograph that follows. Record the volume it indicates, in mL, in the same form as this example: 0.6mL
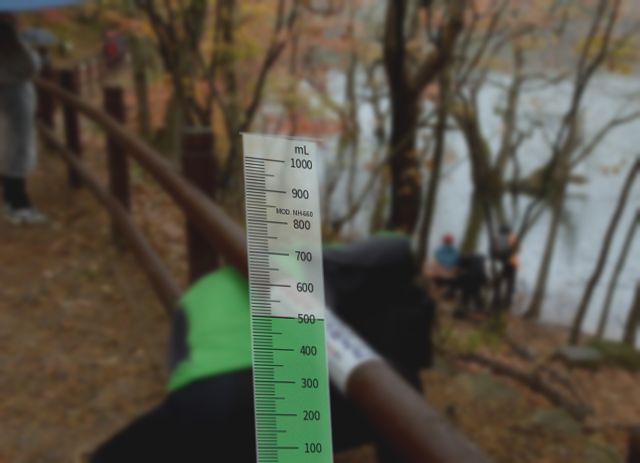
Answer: 500mL
